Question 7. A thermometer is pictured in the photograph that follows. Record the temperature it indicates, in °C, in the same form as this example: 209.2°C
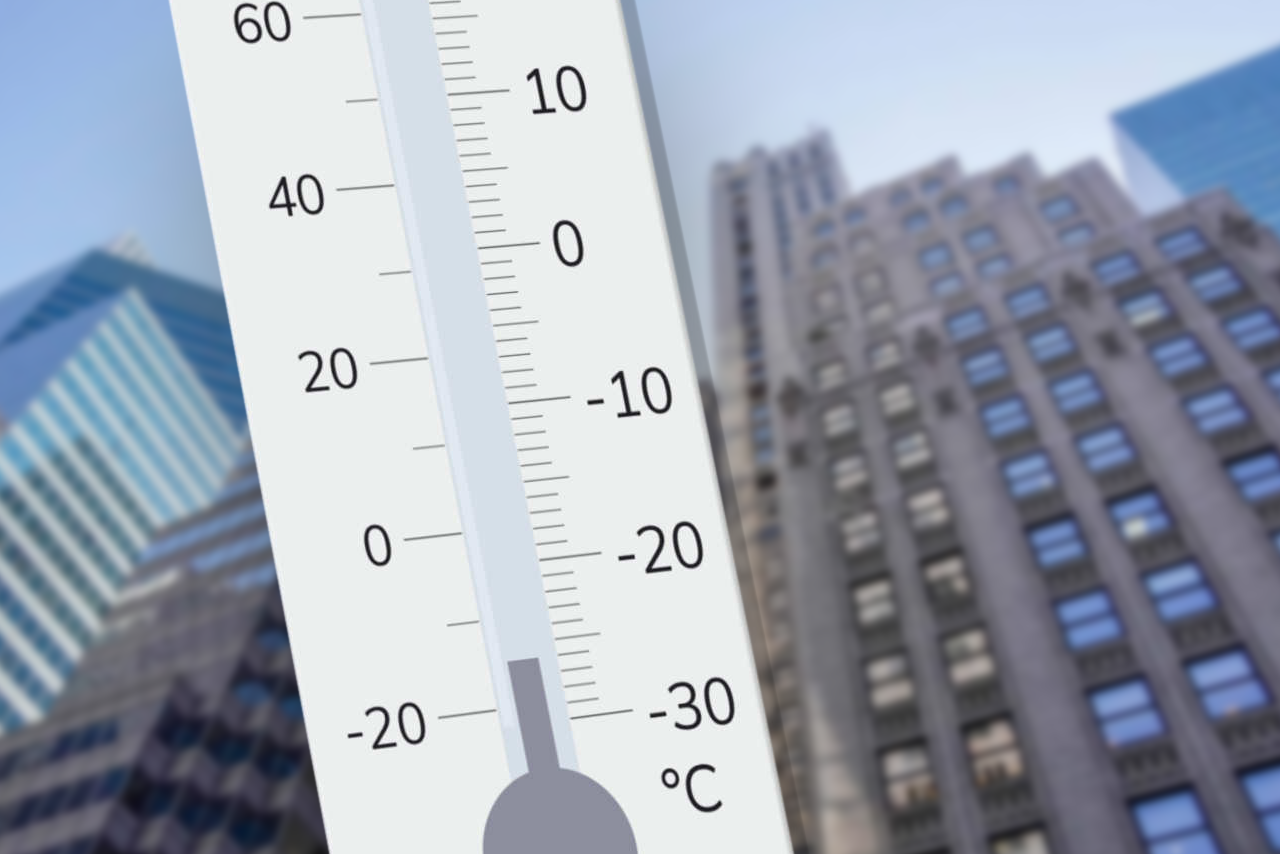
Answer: -26°C
